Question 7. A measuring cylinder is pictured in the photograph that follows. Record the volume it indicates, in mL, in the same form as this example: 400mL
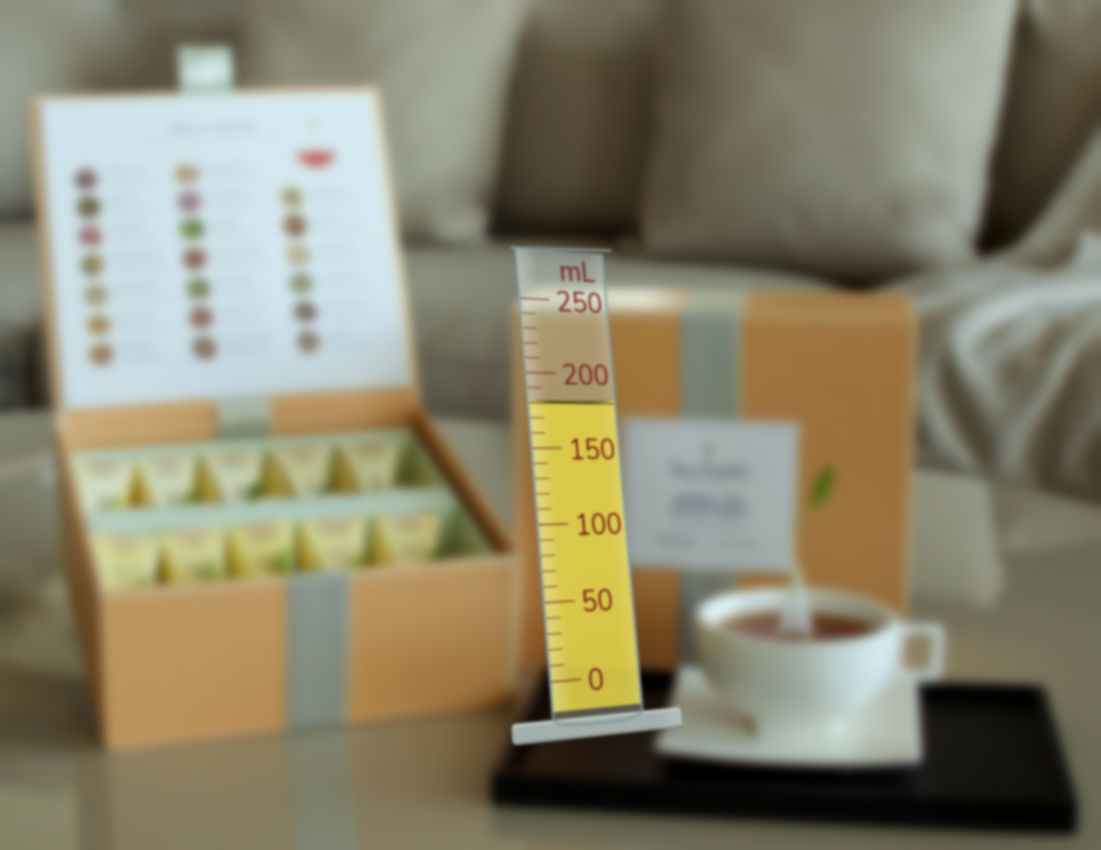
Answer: 180mL
